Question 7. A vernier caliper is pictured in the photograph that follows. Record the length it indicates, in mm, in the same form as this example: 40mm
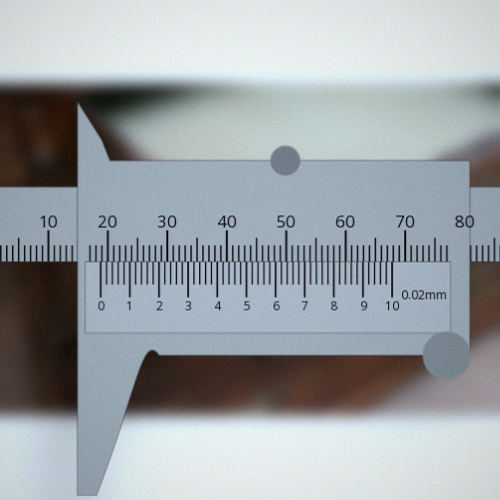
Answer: 18.8mm
